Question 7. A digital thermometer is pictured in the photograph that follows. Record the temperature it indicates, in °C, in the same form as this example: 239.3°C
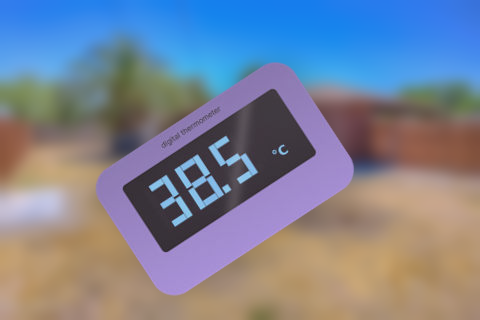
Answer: 38.5°C
